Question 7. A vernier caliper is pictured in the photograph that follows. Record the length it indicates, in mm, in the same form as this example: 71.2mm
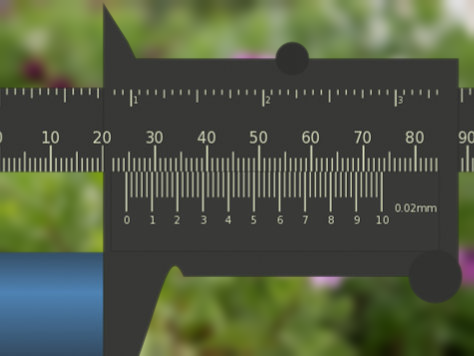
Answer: 24.5mm
